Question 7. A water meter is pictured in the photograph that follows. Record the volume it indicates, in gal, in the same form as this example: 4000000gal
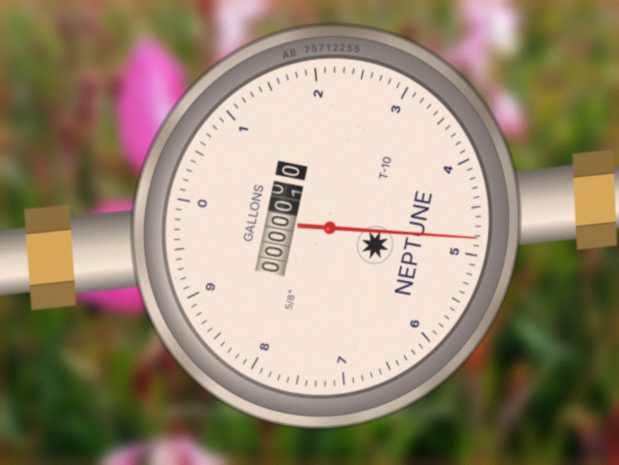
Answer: 4.8gal
